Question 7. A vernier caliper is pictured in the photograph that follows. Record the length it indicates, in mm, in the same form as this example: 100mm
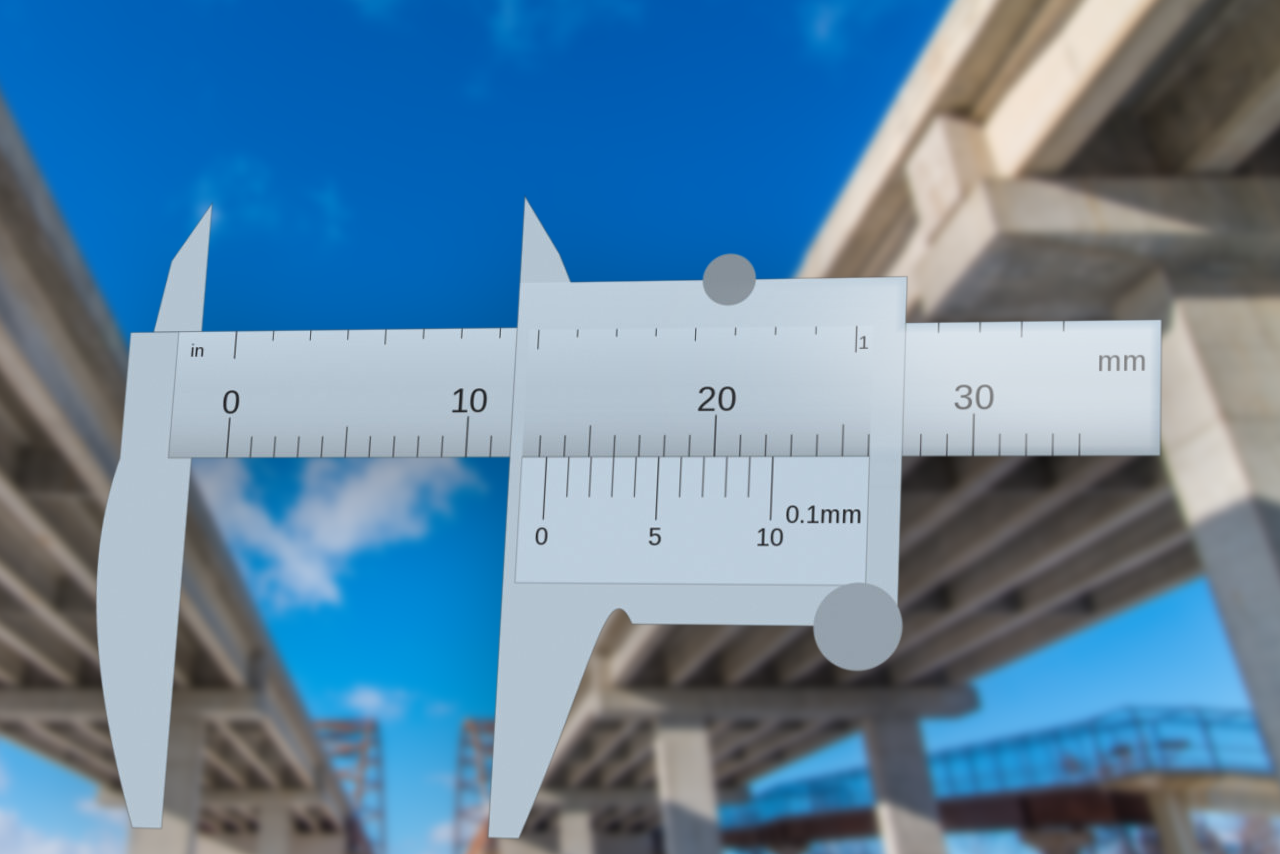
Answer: 13.3mm
